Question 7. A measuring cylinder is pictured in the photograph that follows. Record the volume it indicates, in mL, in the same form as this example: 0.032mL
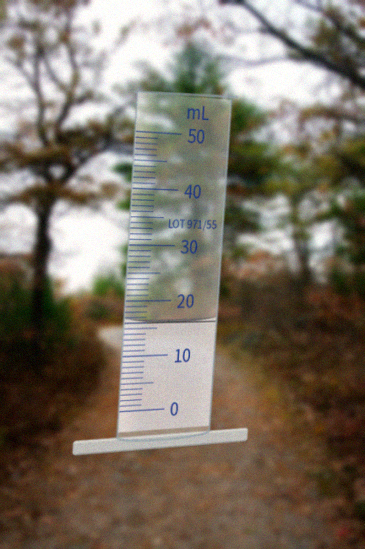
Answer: 16mL
